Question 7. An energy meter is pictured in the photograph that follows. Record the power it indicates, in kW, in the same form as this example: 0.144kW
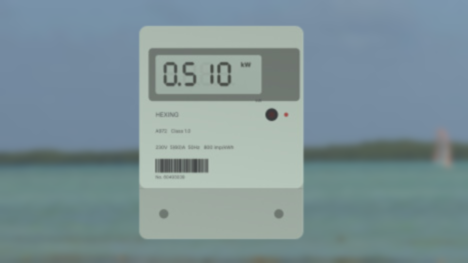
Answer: 0.510kW
